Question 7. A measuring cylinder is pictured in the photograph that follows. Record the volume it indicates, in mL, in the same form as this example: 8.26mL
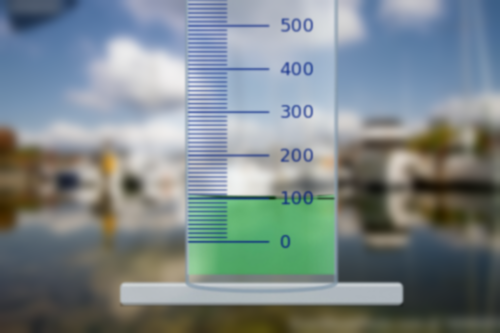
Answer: 100mL
